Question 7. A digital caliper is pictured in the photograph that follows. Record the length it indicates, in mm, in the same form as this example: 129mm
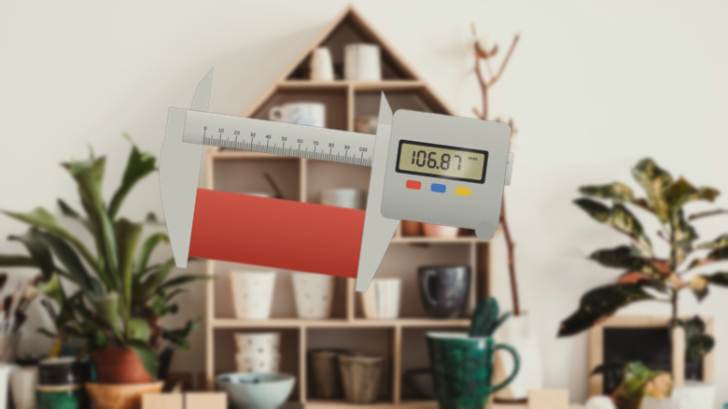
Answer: 106.87mm
